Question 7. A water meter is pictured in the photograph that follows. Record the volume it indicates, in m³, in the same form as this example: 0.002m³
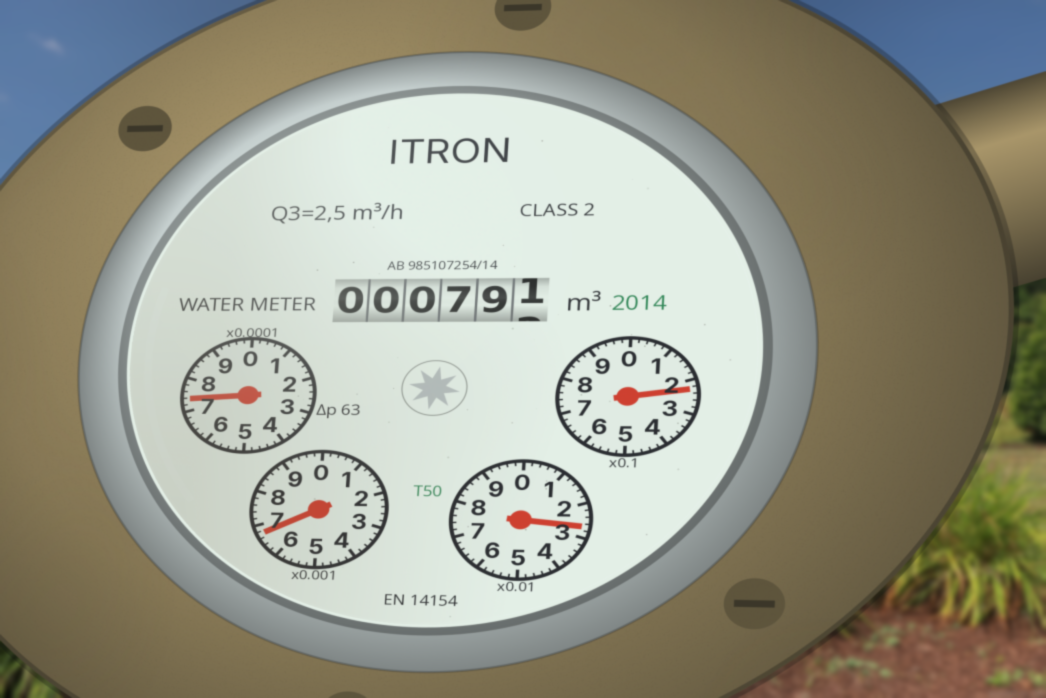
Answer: 791.2267m³
